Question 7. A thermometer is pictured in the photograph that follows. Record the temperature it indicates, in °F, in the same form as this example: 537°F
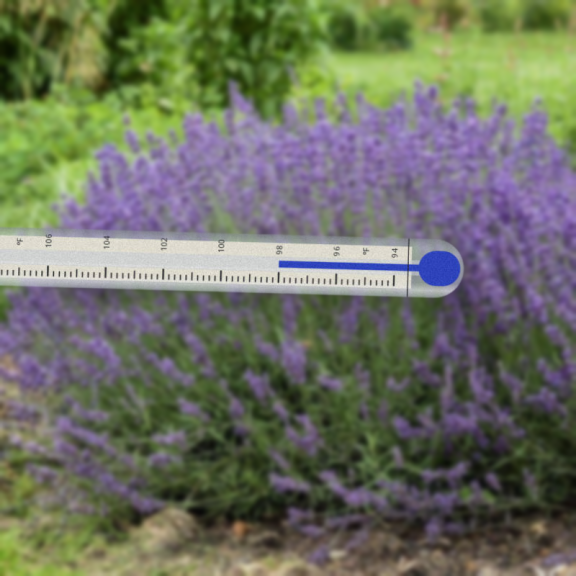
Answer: 98°F
